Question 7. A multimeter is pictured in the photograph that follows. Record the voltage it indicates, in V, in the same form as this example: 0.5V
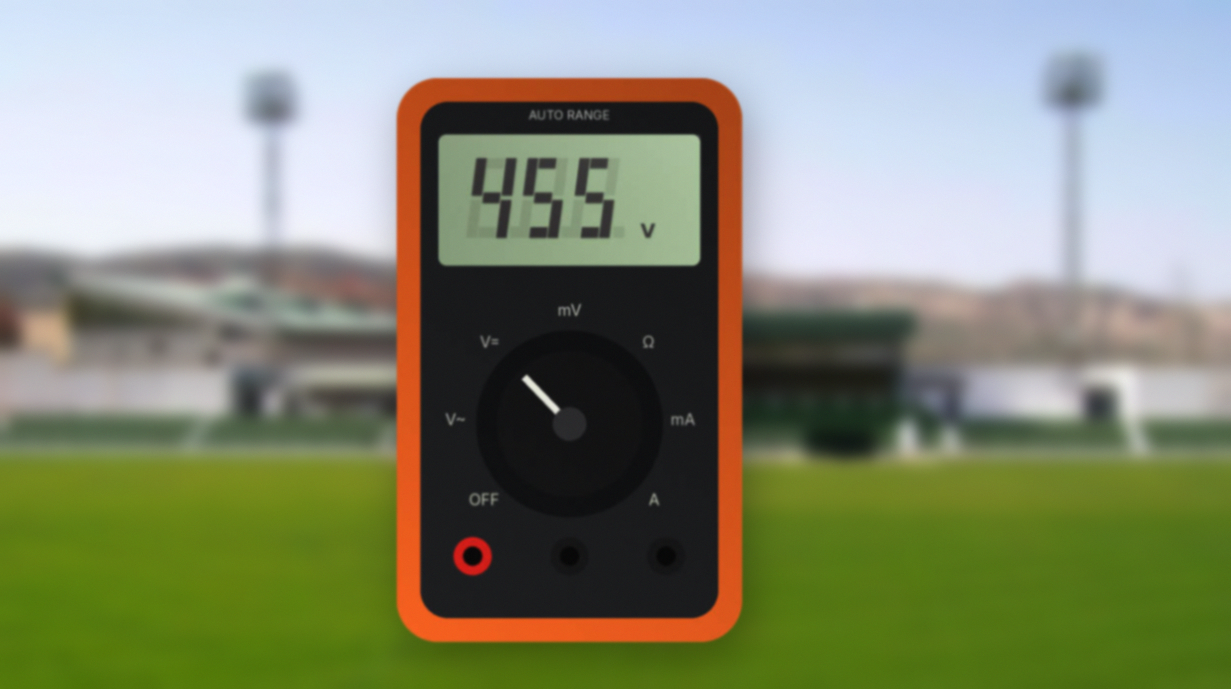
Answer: 455V
